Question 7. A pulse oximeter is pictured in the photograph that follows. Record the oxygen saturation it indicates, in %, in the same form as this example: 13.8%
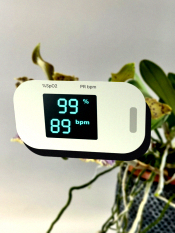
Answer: 99%
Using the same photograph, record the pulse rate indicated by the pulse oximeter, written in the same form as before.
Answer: 89bpm
